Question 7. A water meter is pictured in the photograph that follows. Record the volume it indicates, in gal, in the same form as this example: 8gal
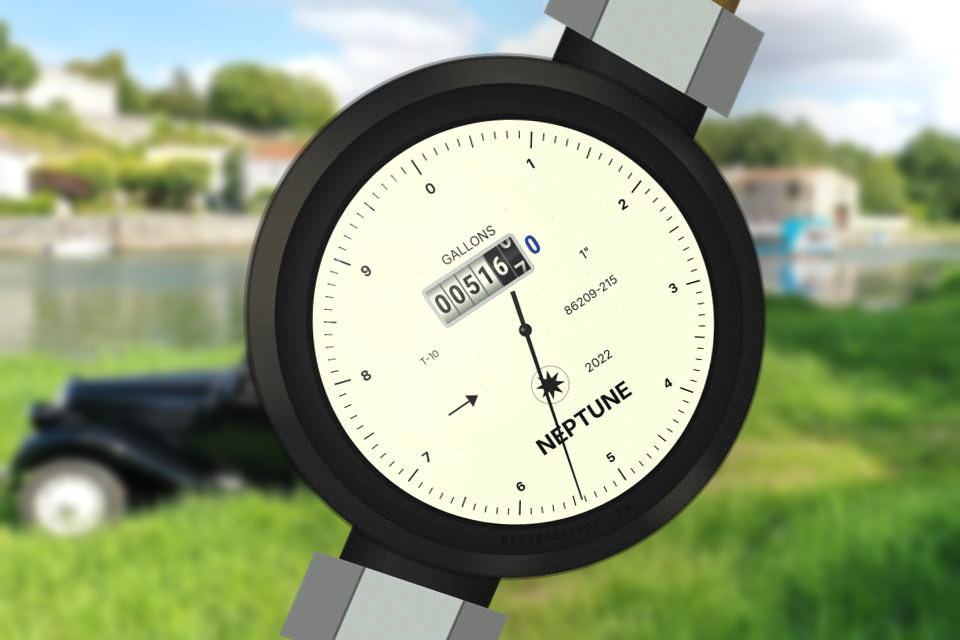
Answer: 51665.4gal
